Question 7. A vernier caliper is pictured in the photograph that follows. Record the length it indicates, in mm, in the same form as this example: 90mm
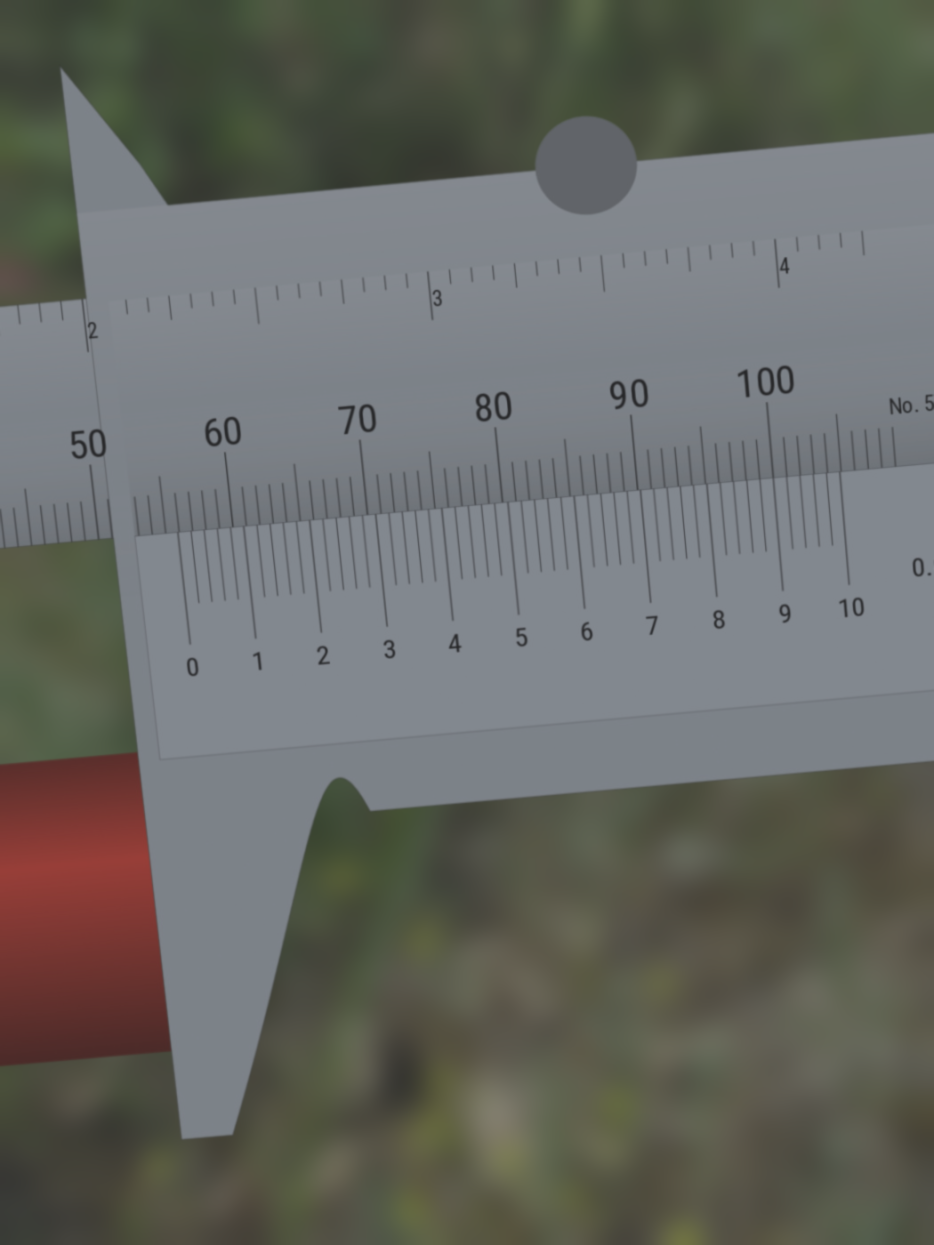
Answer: 55.9mm
